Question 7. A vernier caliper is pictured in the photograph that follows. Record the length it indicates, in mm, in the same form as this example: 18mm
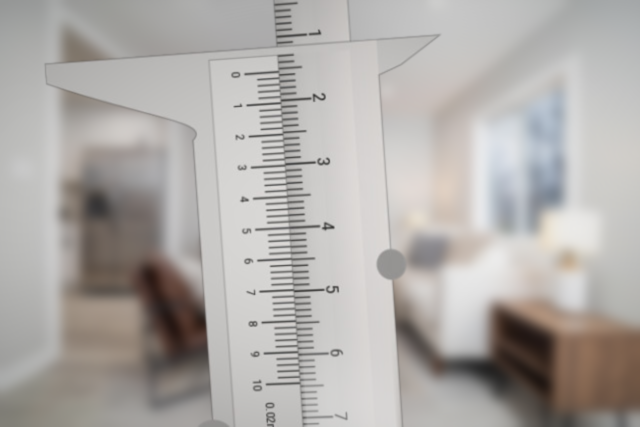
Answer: 15.5mm
